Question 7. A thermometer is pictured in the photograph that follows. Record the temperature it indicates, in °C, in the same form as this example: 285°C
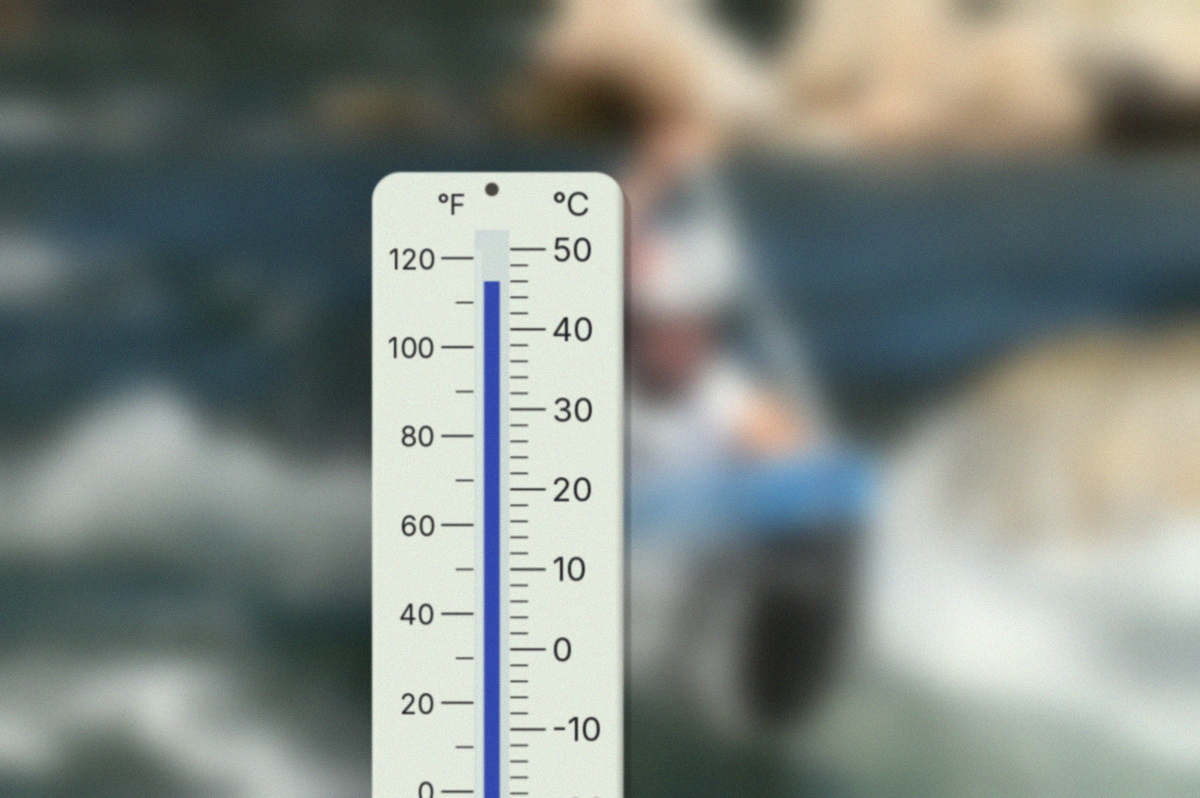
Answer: 46°C
